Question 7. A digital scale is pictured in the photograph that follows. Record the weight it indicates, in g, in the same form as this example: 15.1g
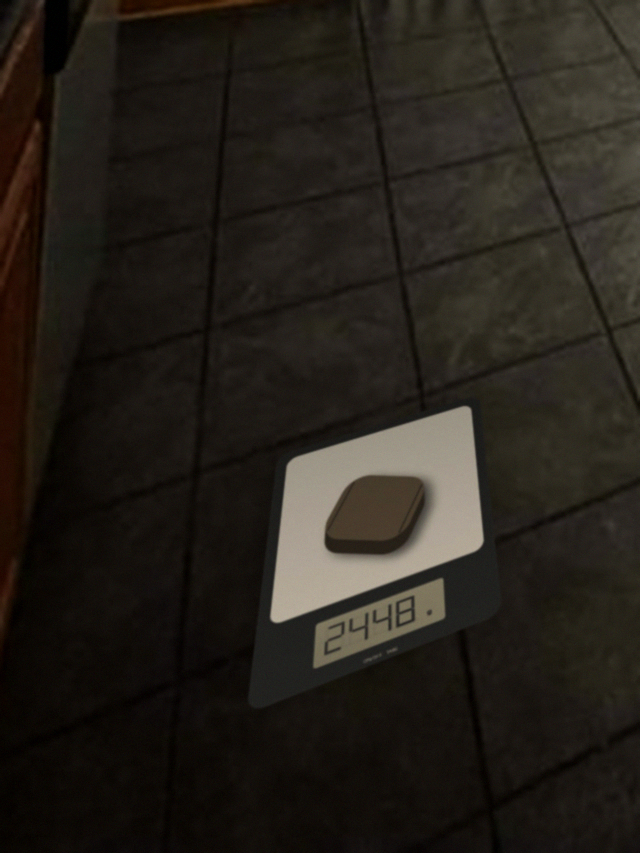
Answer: 2448g
